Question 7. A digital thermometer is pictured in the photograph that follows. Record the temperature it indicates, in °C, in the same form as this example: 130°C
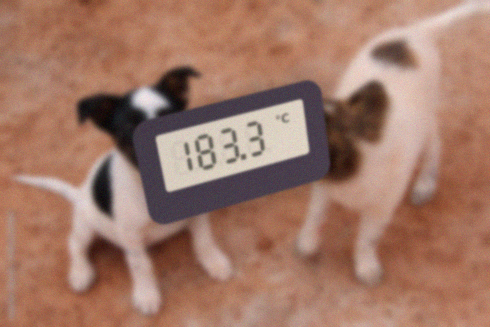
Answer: 183.3°C
